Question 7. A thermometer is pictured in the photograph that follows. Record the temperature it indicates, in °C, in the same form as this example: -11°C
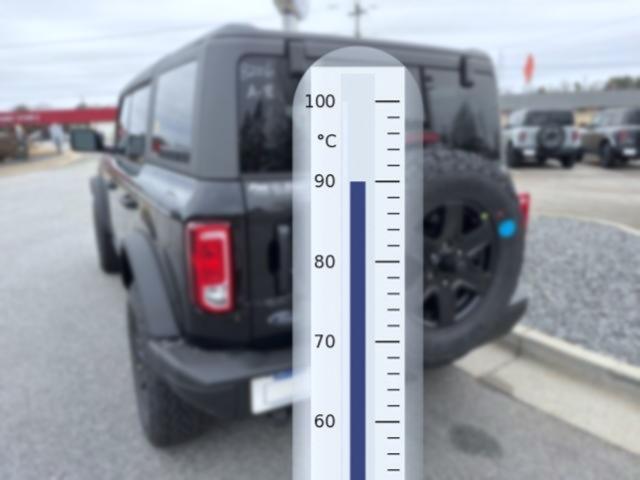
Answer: 90°C
